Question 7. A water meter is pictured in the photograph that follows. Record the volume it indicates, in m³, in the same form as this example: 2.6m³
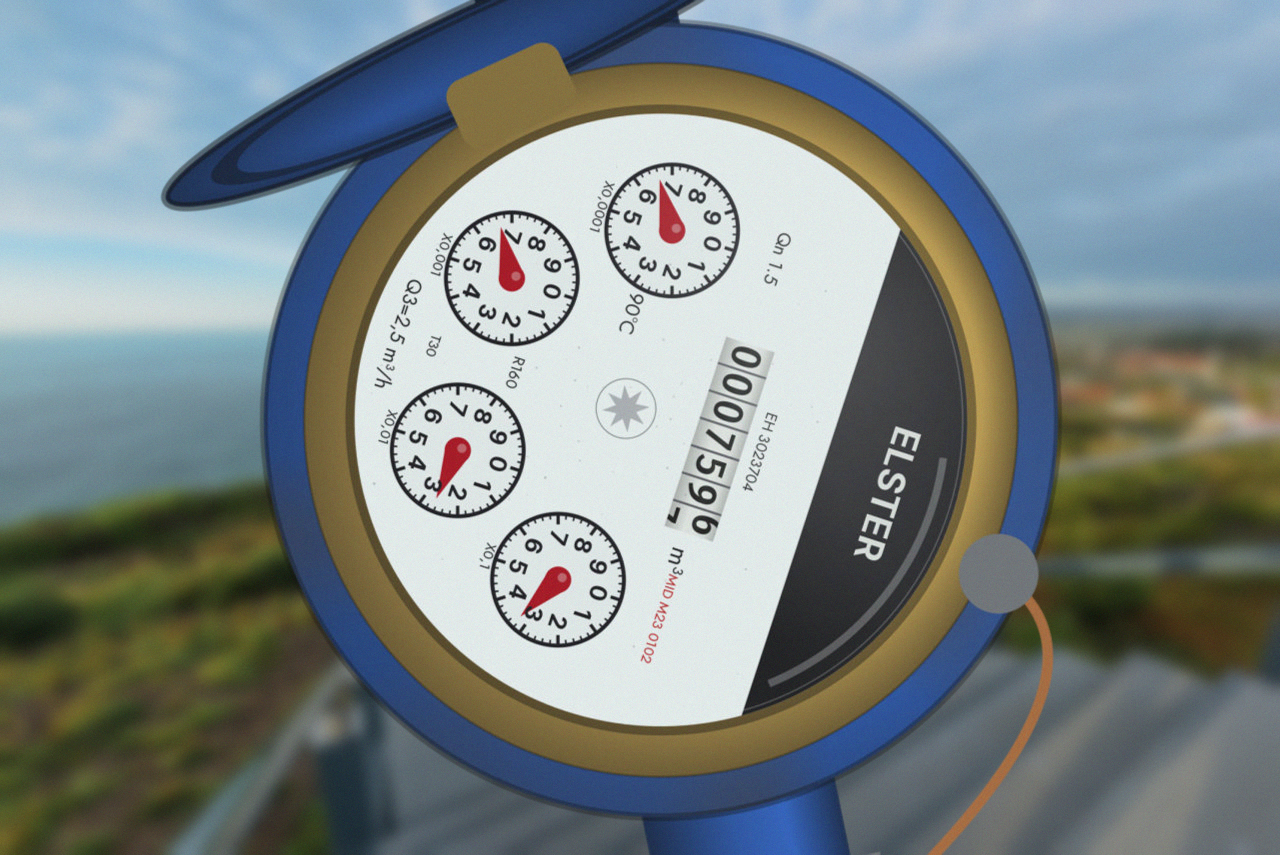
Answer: 7596.3266m³
